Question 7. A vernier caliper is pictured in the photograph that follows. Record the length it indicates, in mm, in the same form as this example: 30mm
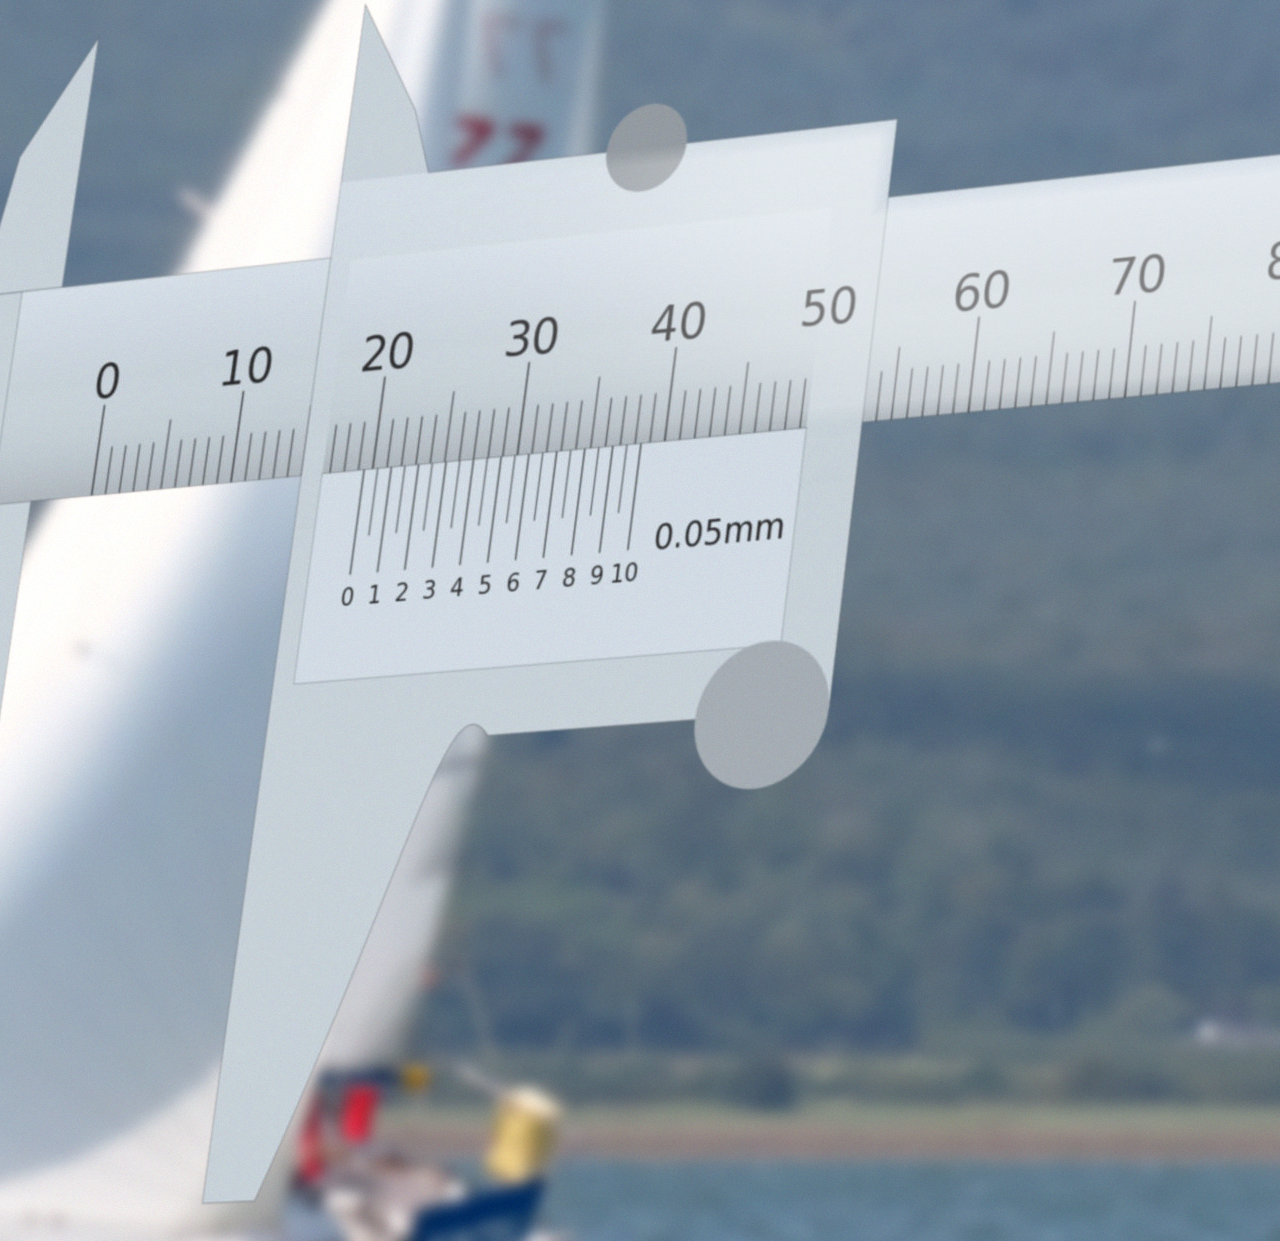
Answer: 19.4mm
